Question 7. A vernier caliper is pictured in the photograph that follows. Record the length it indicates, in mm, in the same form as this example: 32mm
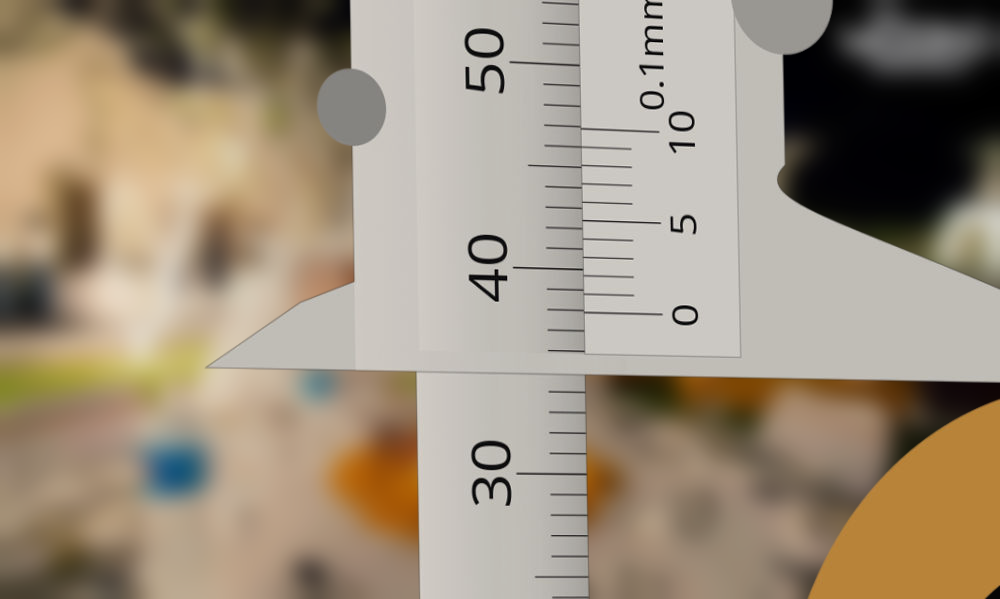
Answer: 37.9mm
